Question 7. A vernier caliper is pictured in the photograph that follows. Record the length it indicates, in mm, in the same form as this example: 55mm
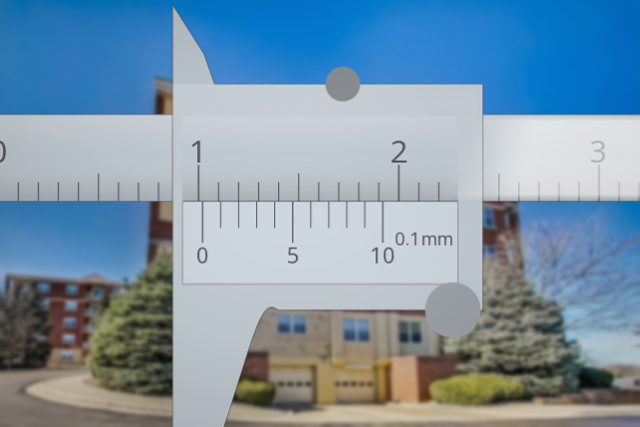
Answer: 10.2mm
